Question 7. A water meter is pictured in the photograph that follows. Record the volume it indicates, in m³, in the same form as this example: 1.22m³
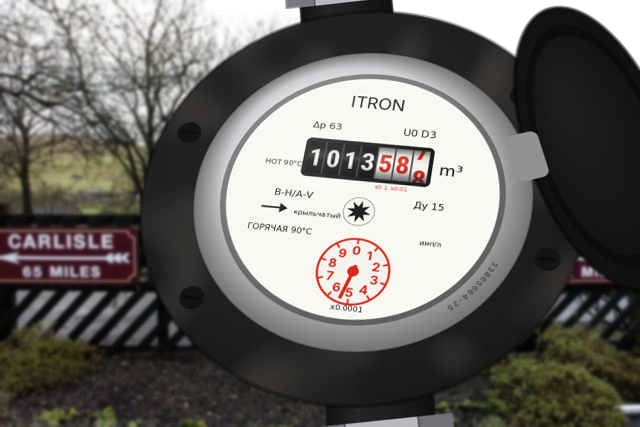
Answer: 1013.5875m³
